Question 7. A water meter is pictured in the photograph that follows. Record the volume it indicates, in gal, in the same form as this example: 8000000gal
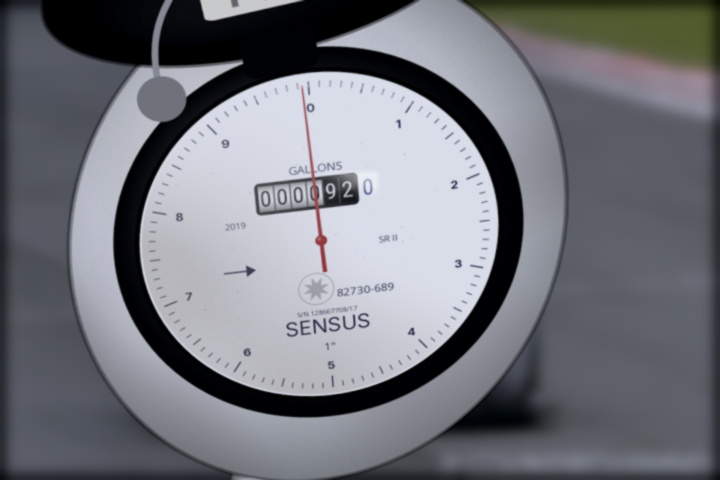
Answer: 919.9gal
